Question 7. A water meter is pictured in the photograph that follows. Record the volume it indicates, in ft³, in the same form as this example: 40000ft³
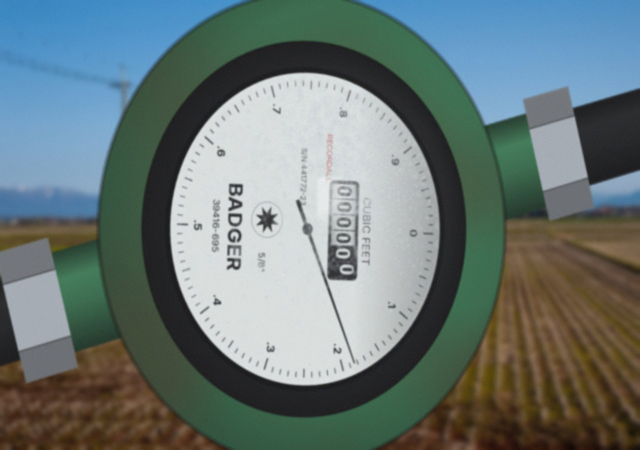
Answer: 0.18ft³
